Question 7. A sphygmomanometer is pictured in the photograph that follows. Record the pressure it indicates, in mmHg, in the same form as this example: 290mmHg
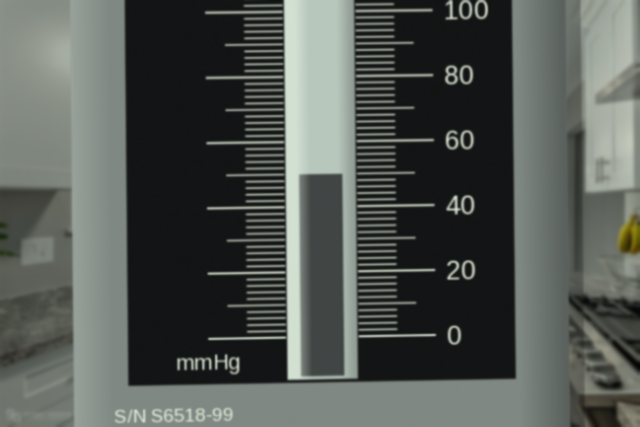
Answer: 50mmHg
